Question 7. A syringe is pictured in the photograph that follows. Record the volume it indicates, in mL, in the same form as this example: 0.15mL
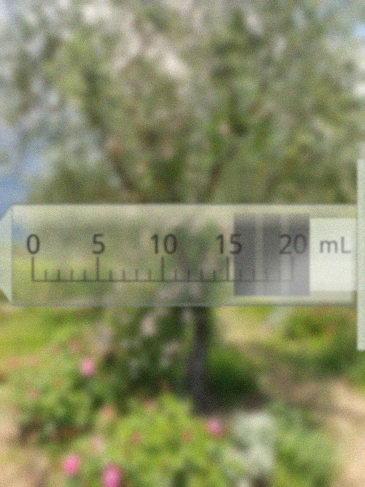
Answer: 15.5mL
